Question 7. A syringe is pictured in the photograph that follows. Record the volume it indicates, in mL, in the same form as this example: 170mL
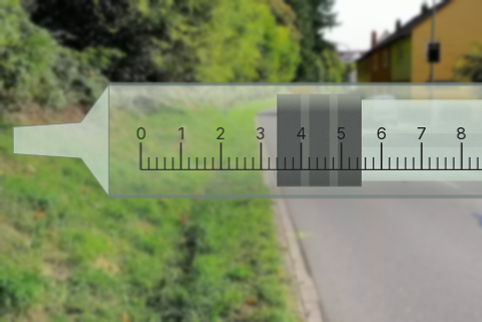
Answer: 3.4mL
